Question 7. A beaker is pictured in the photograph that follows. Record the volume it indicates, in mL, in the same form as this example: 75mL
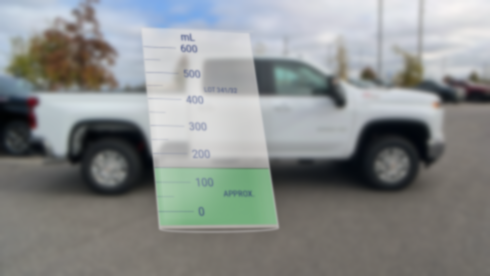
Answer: 150mL
